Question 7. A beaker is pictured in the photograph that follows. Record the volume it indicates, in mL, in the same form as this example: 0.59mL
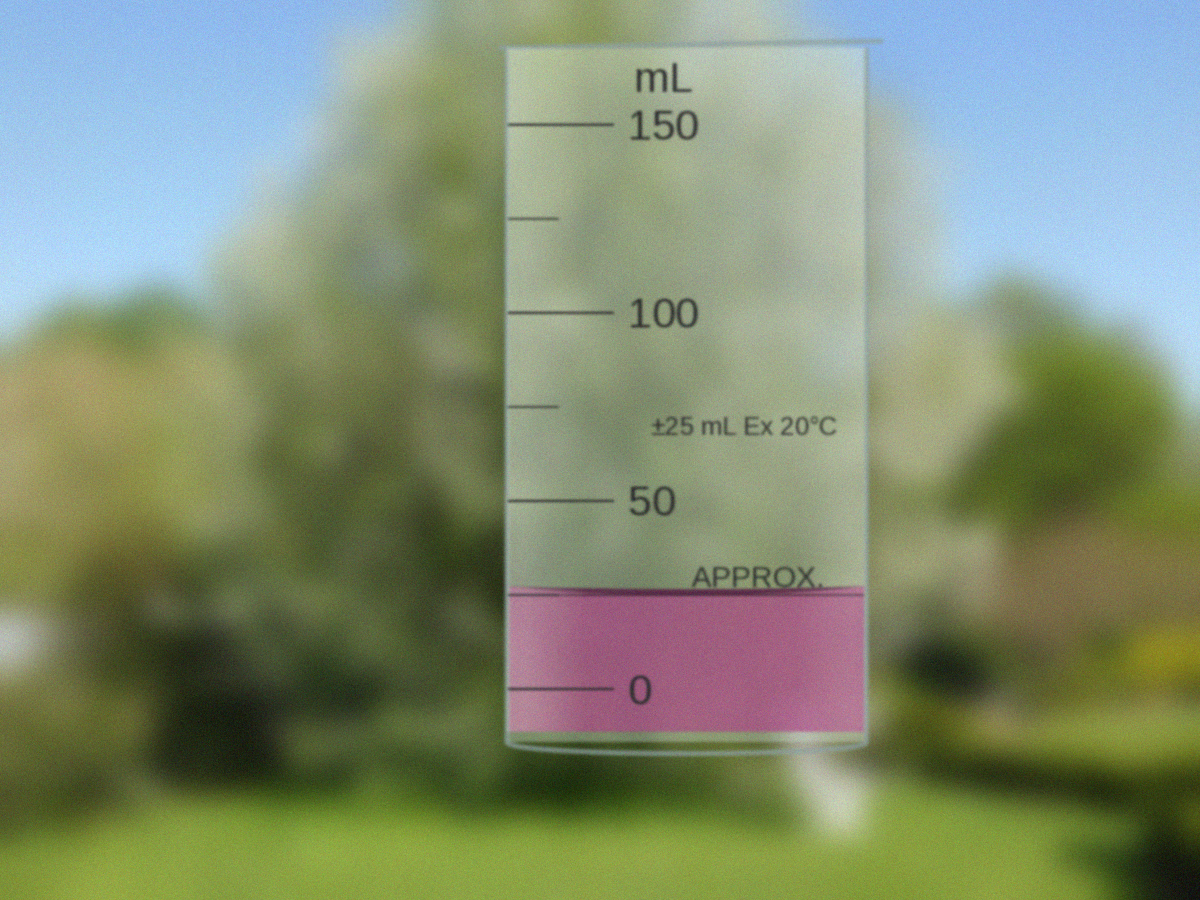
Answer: 25mL
